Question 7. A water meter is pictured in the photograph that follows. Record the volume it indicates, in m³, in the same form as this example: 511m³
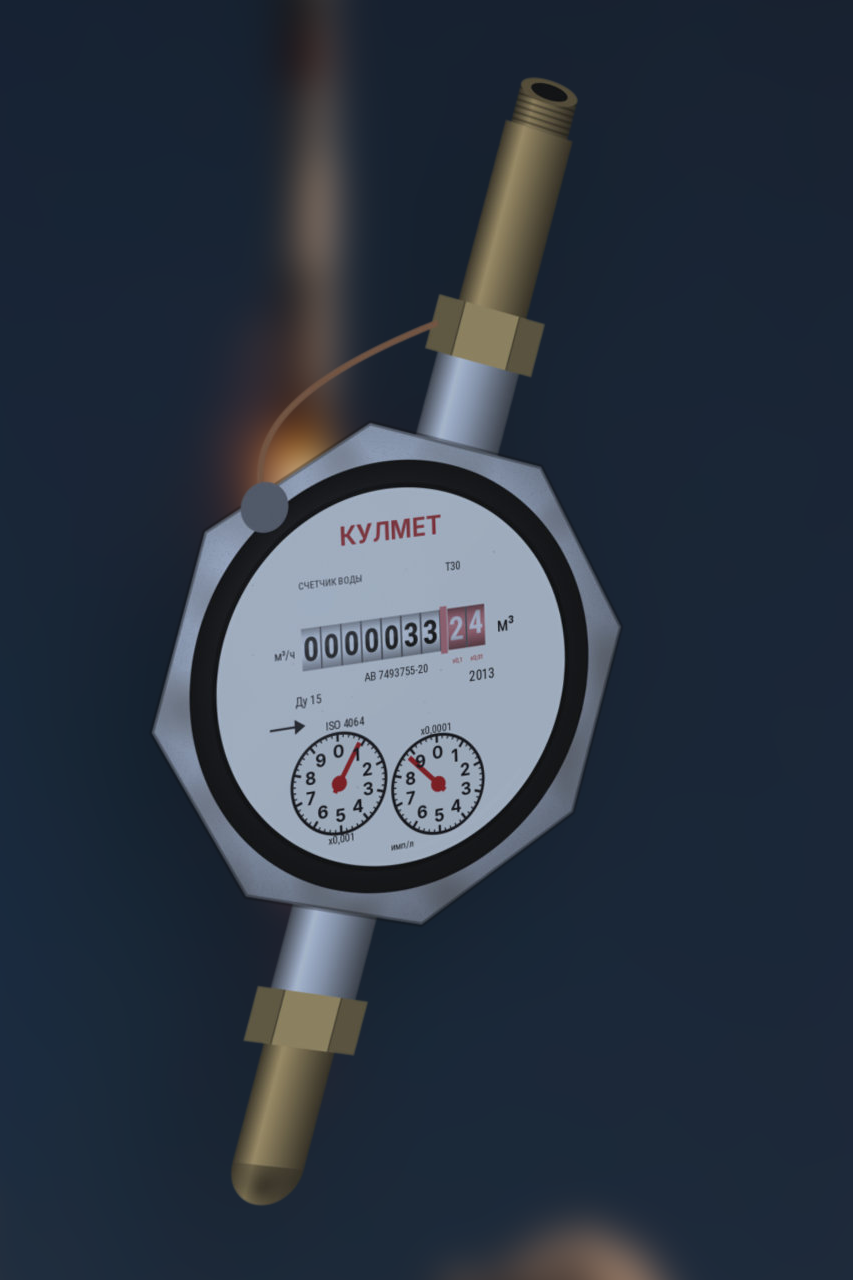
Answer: 33.2408m³
